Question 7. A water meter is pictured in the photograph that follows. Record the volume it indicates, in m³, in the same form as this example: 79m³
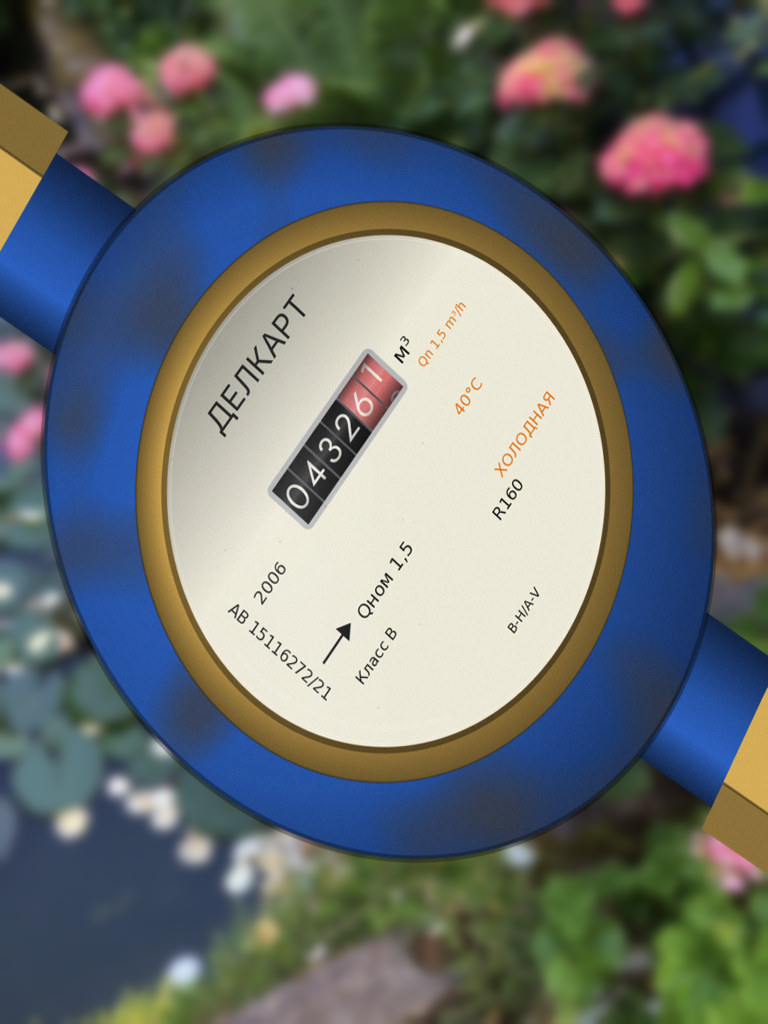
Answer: 432.61m³
